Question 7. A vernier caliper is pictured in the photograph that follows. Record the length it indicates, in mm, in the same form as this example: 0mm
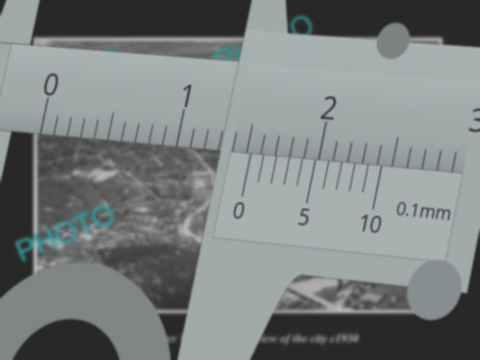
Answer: 15.3mm
